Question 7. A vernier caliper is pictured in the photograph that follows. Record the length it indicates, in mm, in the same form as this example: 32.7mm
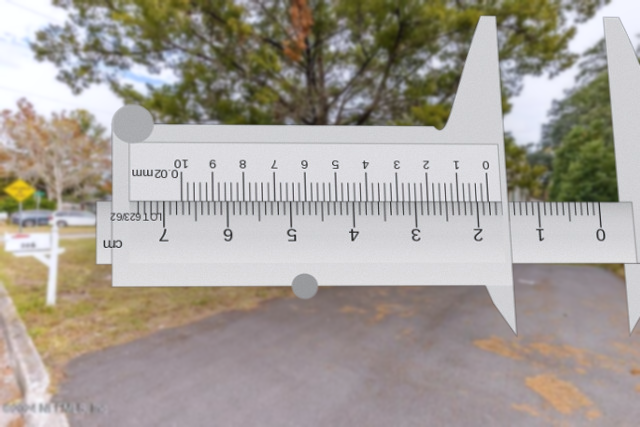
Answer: 18.2mm
